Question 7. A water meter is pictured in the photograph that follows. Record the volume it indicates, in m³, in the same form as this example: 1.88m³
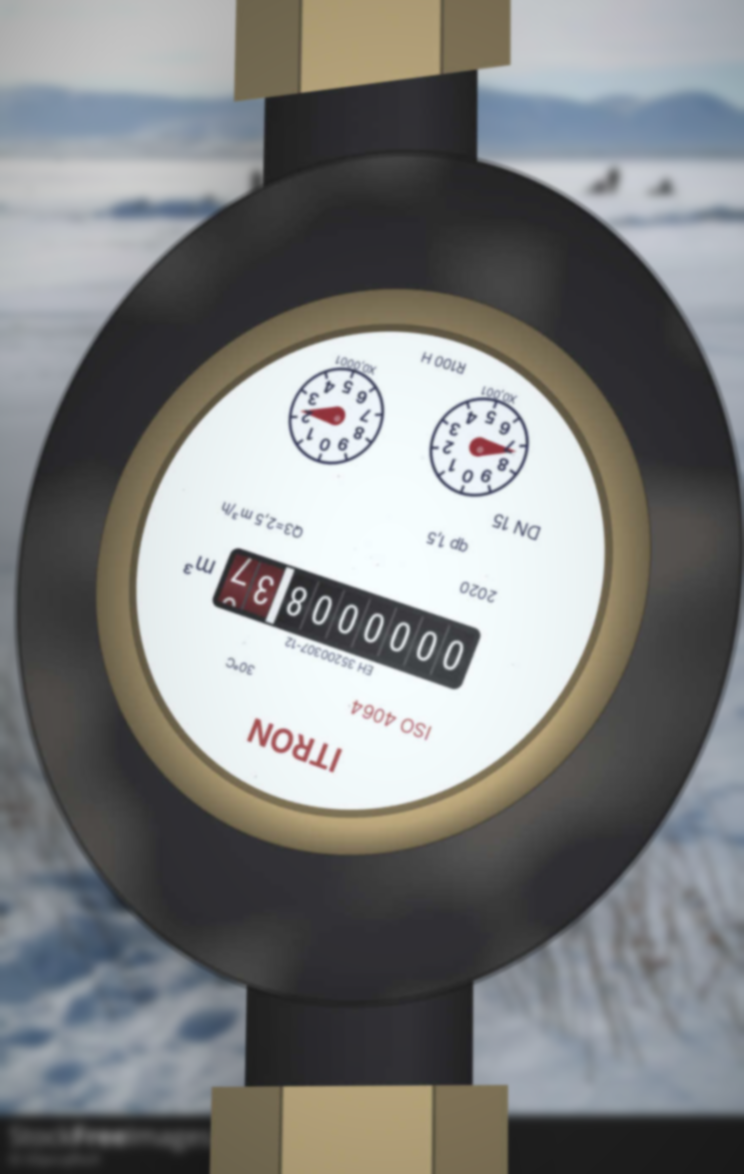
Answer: 8.3672m³
